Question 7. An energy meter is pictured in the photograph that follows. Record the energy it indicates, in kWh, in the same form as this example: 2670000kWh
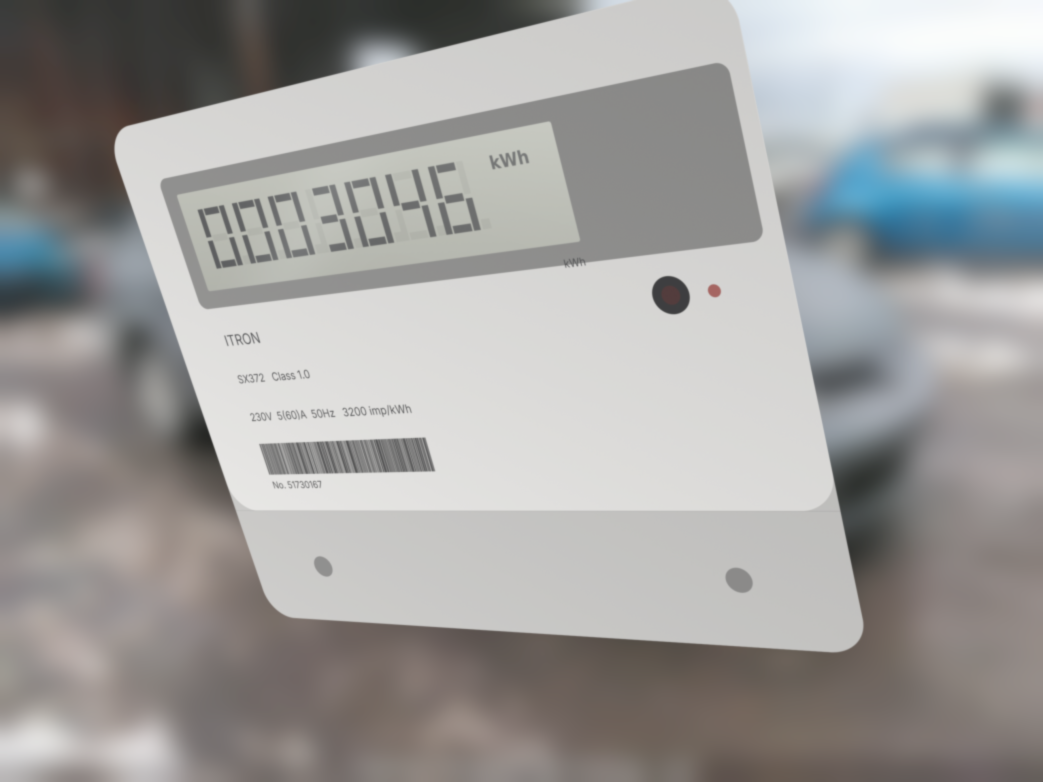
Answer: 3046kWh
